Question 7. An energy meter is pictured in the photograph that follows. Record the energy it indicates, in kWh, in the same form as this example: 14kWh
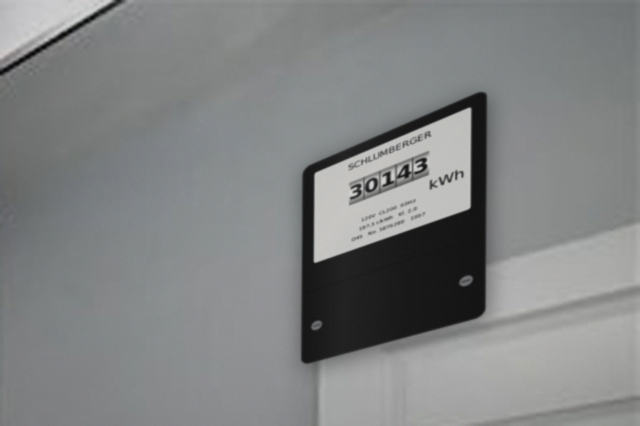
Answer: 30143kWh
